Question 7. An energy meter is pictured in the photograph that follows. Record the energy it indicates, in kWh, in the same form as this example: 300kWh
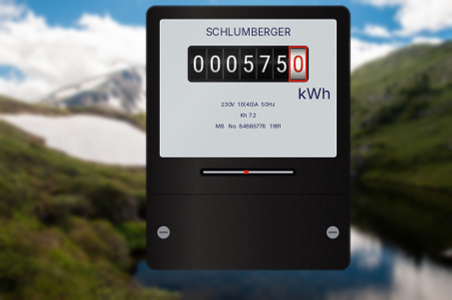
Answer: 575.0kWh
